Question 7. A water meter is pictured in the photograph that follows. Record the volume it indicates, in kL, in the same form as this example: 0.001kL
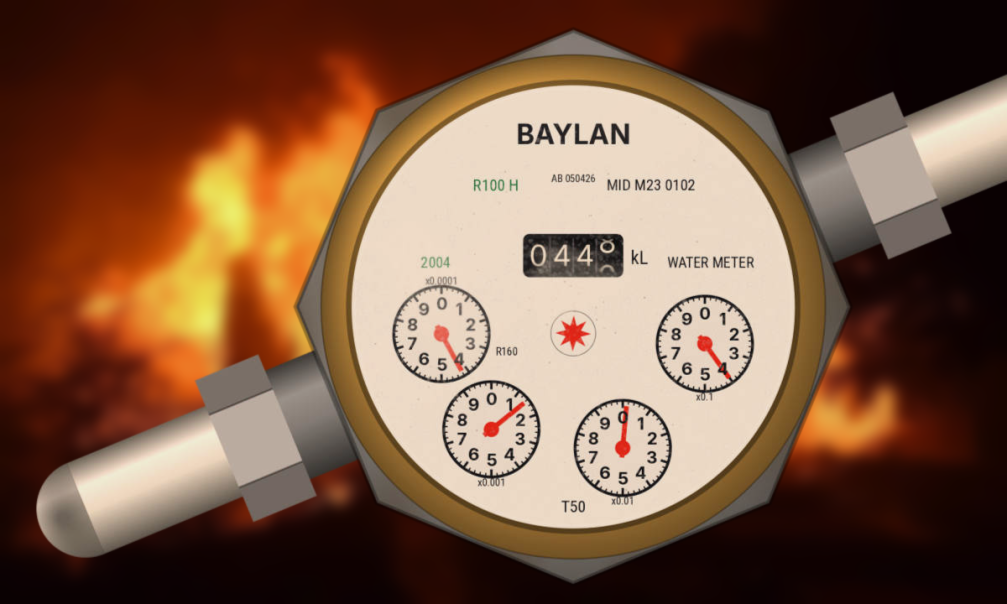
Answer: 448.4014kL
